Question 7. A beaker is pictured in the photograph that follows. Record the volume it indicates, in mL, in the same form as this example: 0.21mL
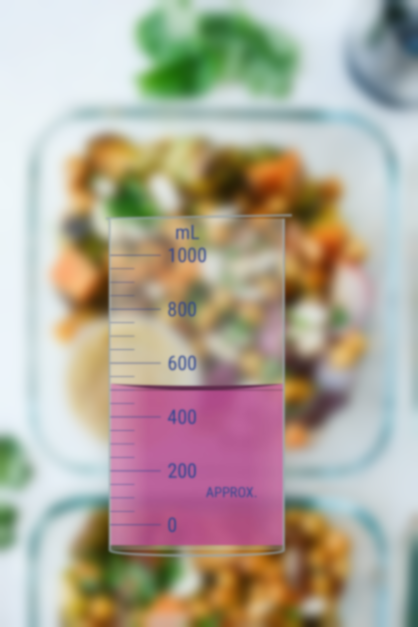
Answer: 500mL
